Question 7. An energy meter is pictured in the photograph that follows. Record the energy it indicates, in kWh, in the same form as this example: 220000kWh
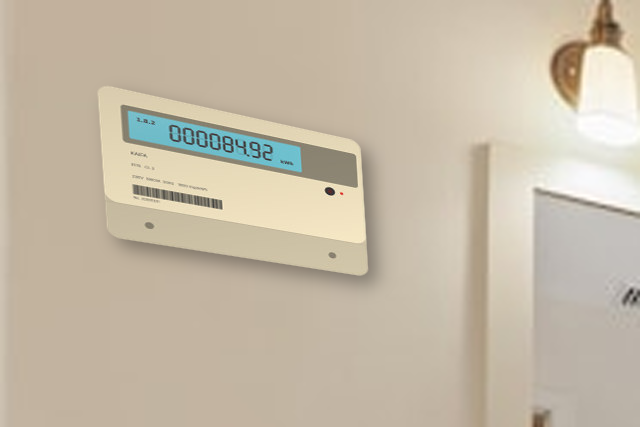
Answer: 84.92kWh
